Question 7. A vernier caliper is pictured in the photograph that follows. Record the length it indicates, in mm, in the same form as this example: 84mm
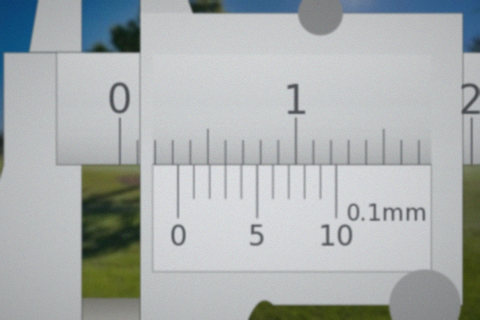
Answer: 3.3mm
